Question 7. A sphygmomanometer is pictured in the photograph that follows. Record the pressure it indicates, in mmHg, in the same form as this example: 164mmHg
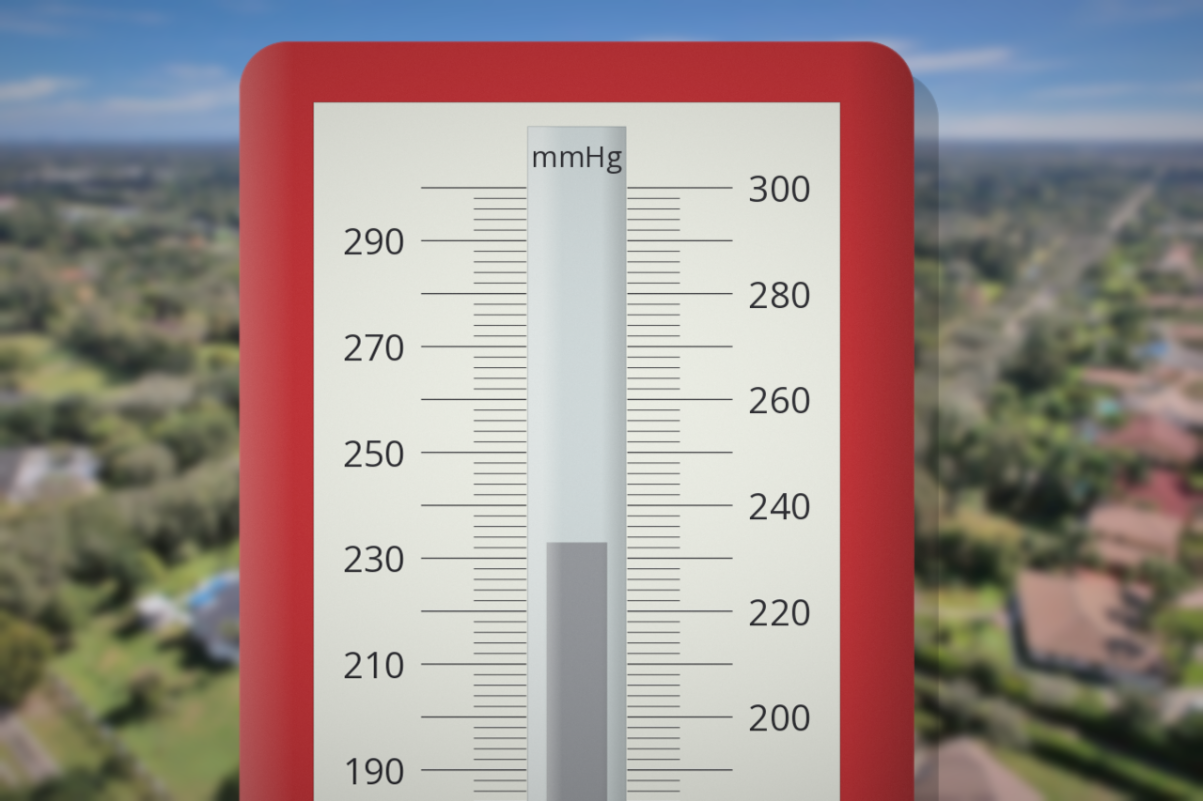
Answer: 233mmHg
